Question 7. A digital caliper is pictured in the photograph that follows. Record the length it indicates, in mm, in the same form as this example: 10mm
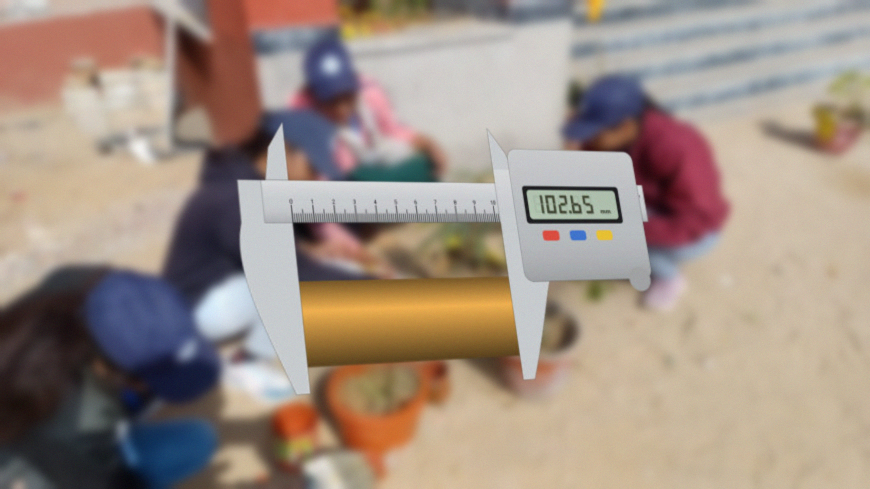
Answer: 102.65mm
